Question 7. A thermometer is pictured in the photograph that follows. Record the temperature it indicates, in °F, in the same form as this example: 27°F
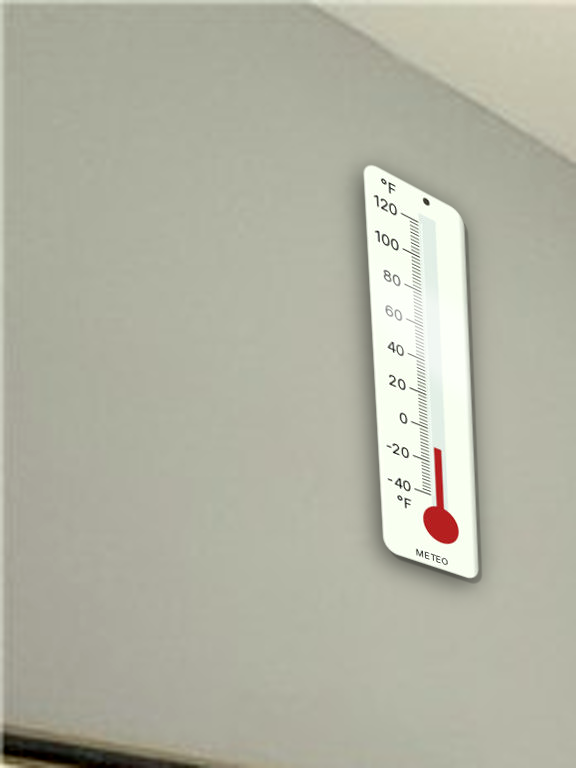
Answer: -10°F
